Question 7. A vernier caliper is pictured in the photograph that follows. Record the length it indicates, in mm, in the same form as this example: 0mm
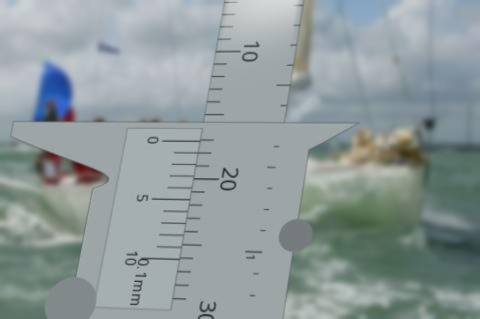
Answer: 17.1mm
